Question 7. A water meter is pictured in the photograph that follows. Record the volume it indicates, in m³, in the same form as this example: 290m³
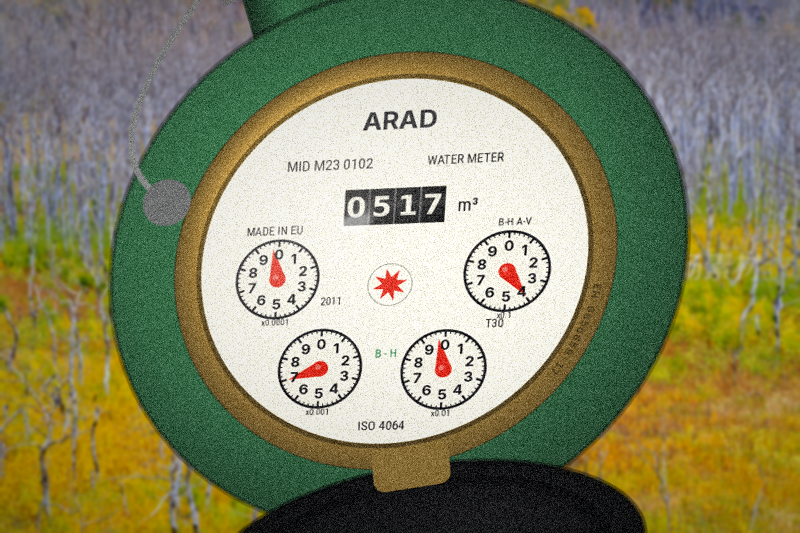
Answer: 517.3969m³
